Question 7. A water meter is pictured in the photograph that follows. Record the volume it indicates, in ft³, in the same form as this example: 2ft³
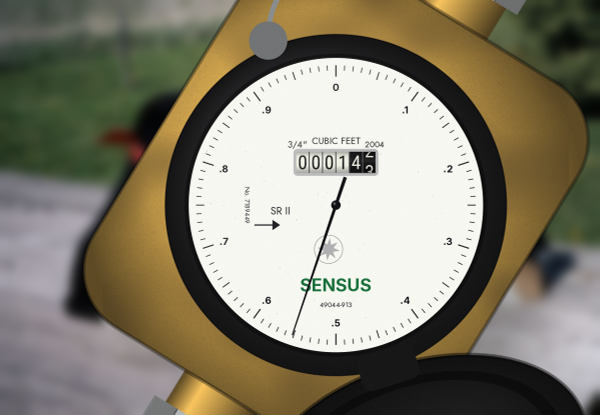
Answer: 142.55ft³
